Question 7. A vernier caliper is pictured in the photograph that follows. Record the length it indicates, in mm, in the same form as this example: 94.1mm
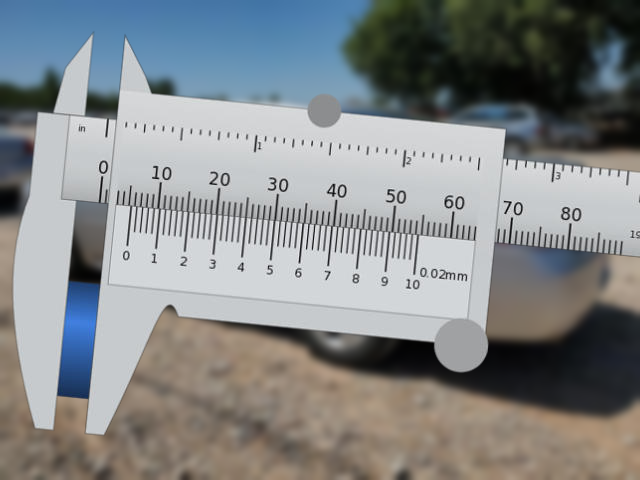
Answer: 5.4mm
